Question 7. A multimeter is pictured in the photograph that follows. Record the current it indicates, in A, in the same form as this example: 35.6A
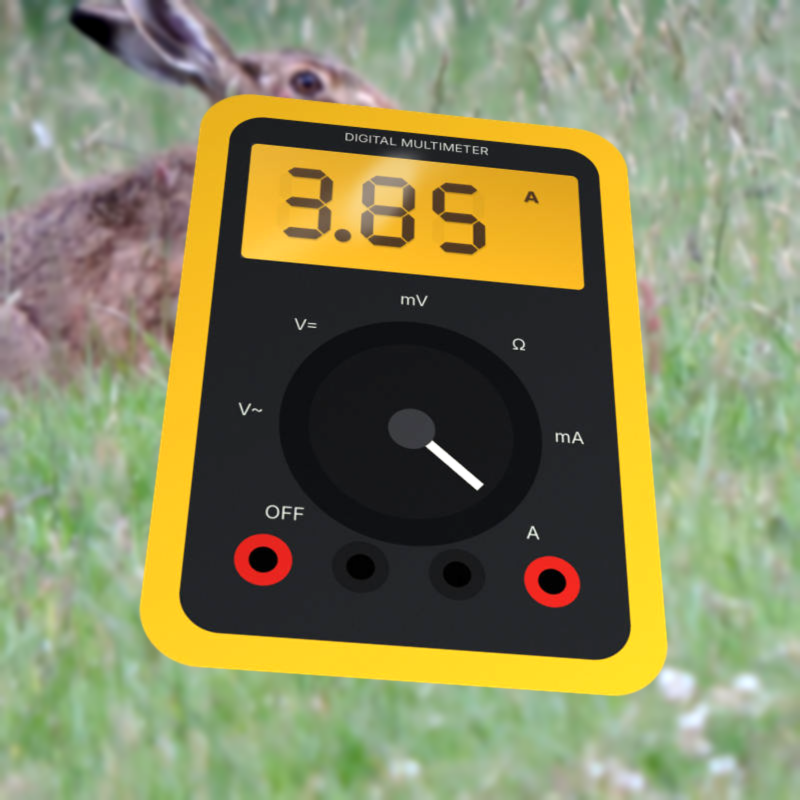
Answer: 3.85A
